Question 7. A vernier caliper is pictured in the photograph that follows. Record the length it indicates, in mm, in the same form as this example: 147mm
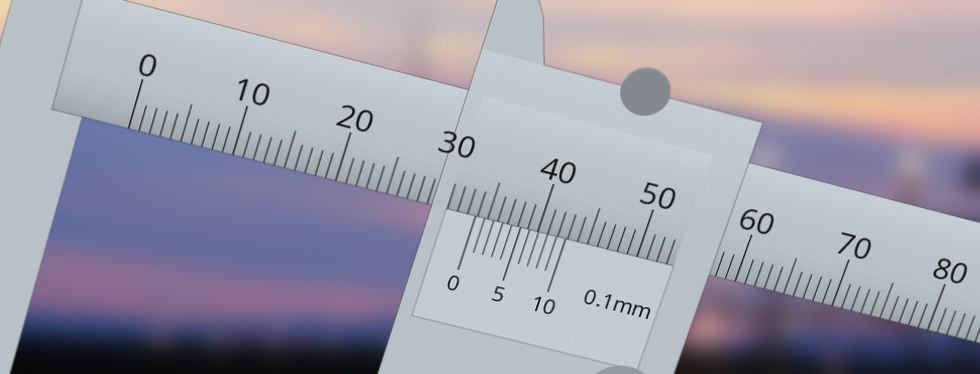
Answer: 33.8mm
